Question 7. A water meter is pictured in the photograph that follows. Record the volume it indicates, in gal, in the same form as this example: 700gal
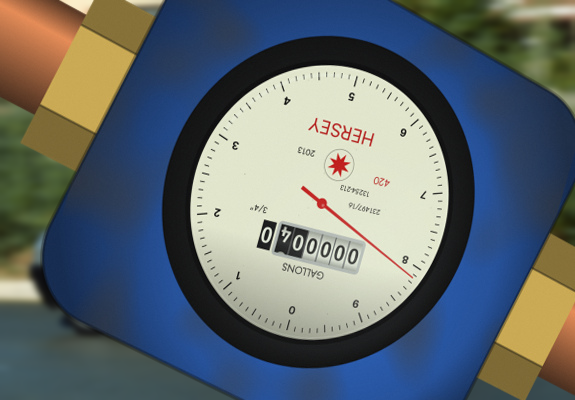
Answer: 38.1gal
